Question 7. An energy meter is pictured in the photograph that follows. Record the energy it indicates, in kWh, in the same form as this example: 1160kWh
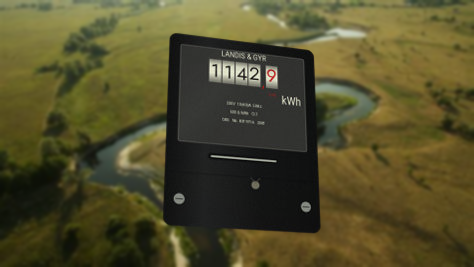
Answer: 1142.9kWh
